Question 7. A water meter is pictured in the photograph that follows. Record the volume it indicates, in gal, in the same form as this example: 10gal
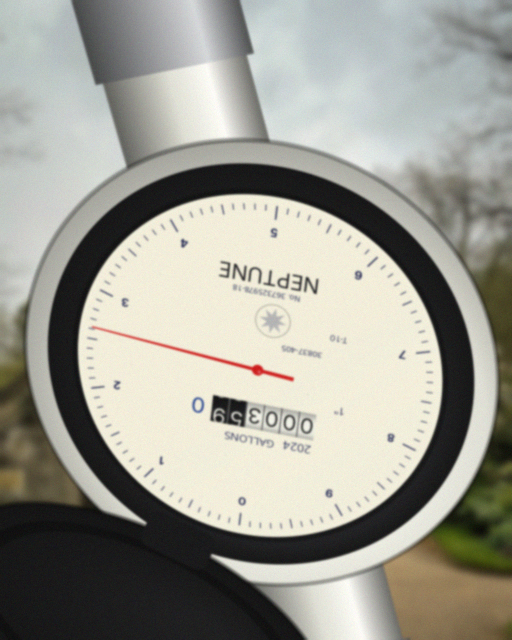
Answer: 3592.6gal
